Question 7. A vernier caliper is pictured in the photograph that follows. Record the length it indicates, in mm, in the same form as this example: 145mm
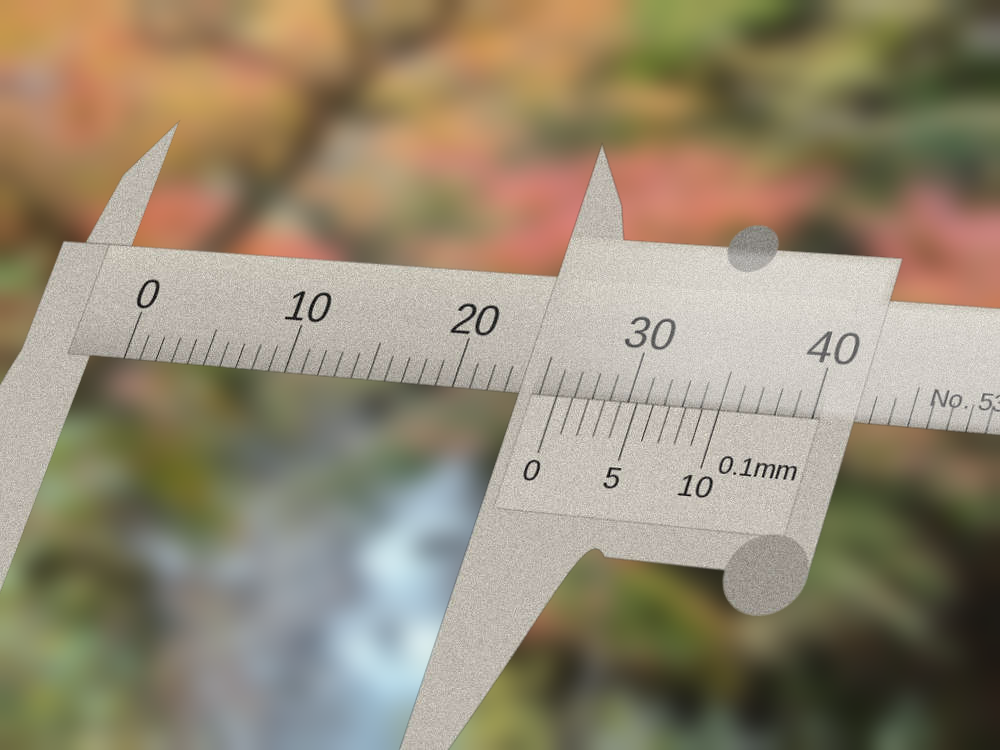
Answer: 26.0mm
